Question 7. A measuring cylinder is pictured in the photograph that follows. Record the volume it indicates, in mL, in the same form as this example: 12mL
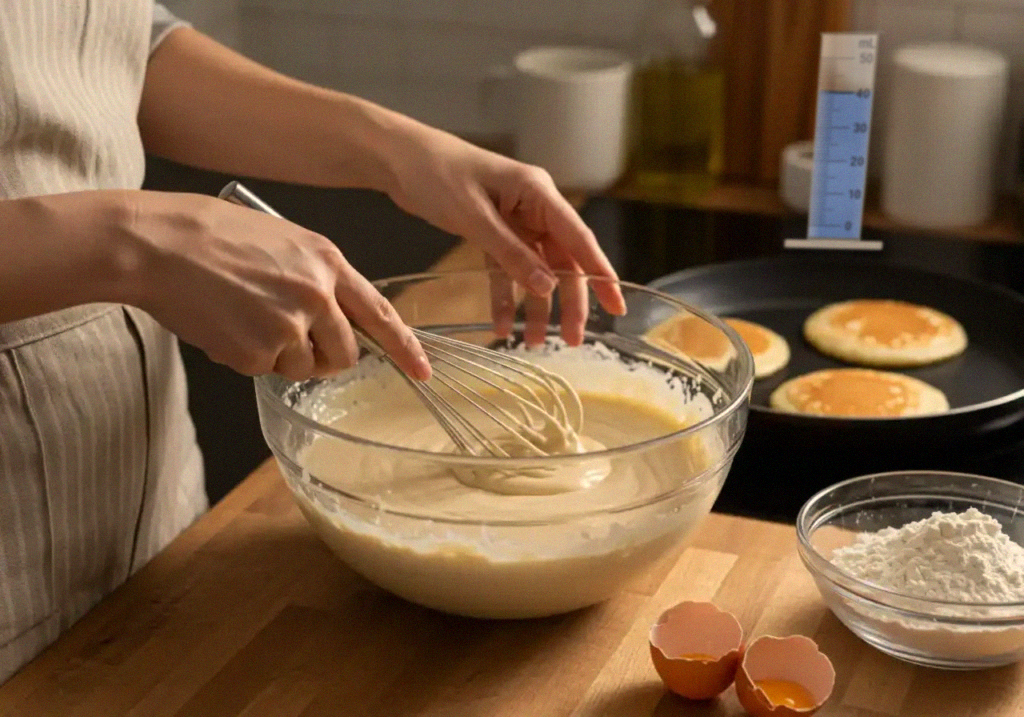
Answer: 40mL
